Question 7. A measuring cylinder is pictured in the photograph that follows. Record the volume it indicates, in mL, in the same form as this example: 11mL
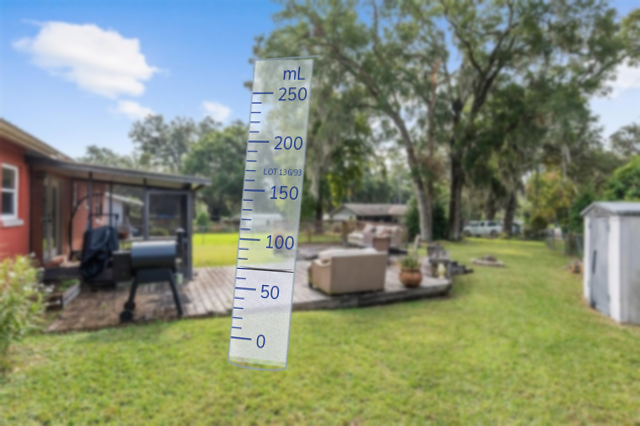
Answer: 70mL
